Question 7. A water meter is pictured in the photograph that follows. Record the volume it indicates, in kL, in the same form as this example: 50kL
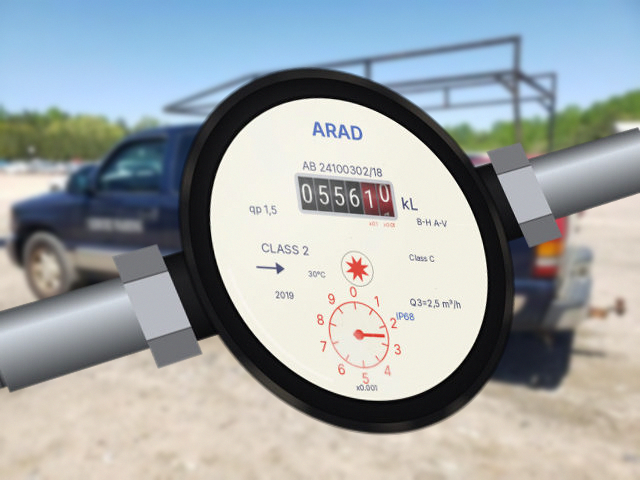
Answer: 556.102kL
